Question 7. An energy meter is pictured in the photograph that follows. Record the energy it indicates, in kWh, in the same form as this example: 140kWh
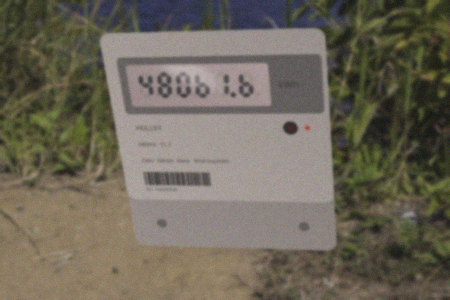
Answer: 48061.6kWh
